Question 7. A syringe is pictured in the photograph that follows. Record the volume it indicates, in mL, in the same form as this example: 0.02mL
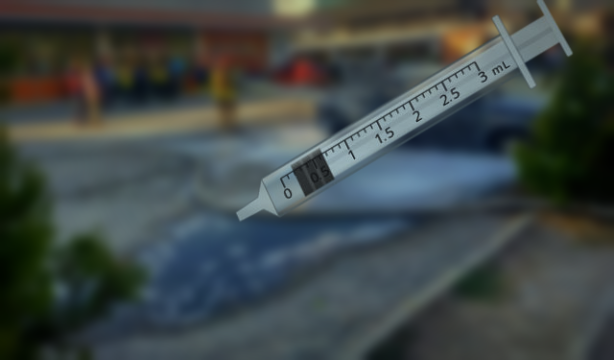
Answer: 0.2mL
